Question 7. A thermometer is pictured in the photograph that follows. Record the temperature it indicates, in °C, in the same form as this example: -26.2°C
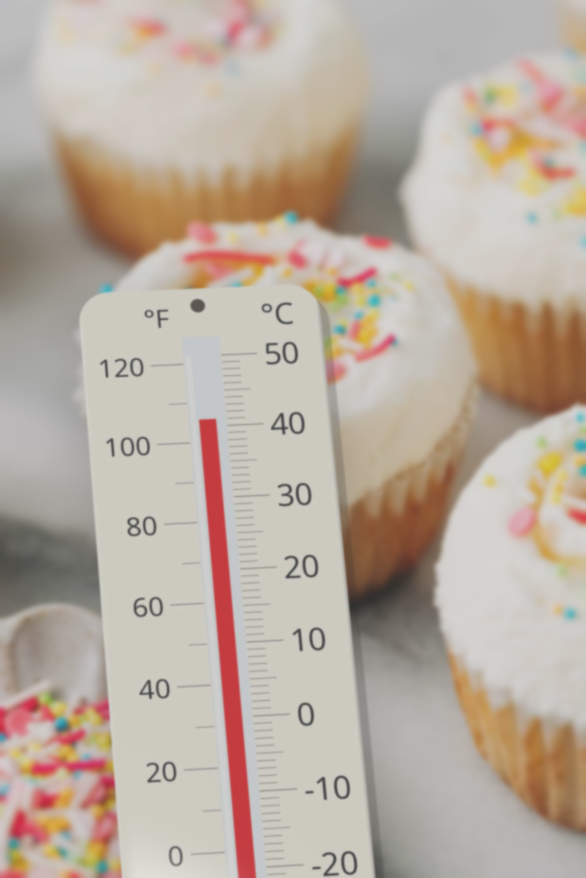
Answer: 41°C
